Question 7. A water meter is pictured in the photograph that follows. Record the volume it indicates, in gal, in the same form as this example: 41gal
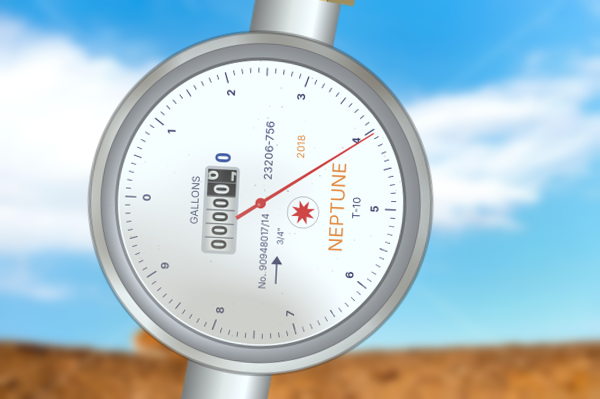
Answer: 64.0gal
